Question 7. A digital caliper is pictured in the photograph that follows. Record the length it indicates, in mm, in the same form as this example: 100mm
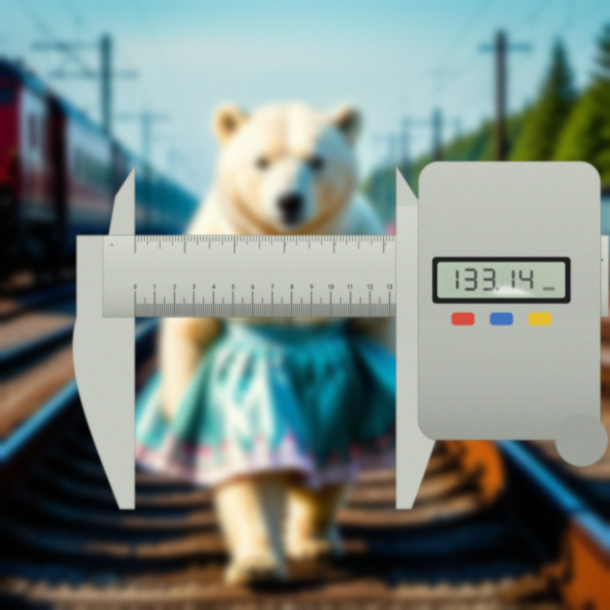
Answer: 133.14mm
